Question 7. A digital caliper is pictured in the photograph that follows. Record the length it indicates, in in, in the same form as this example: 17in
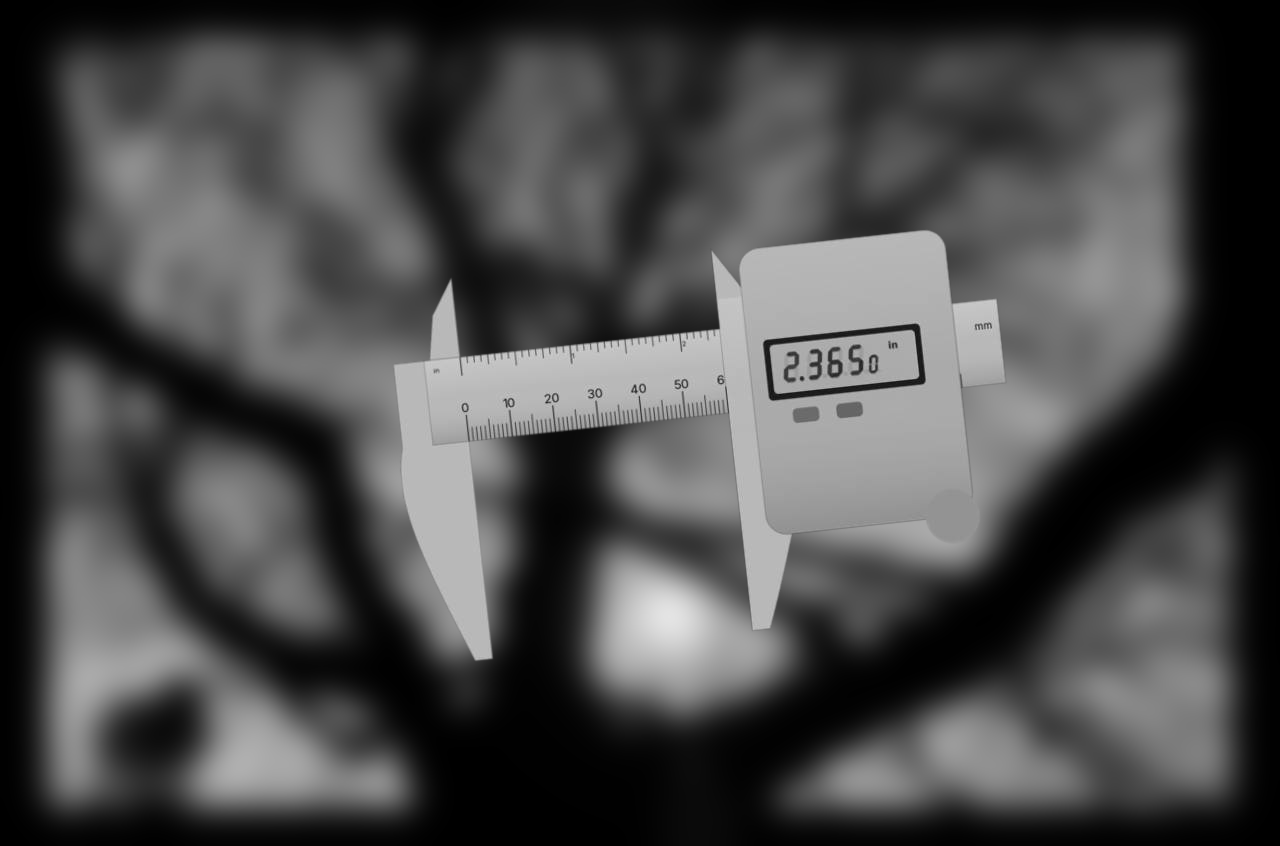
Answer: 2.3650in
